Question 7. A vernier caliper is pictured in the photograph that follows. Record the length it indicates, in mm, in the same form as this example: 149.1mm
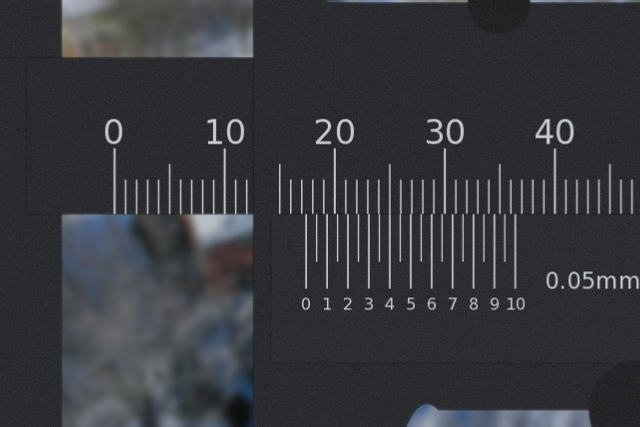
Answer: 17.4mm
